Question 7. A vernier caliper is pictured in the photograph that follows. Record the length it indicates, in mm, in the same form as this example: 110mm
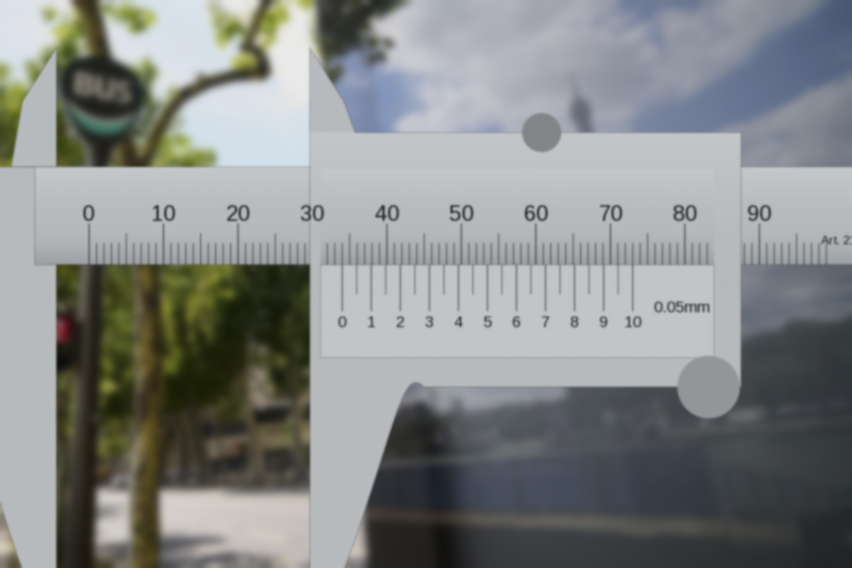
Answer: 34.0mm
